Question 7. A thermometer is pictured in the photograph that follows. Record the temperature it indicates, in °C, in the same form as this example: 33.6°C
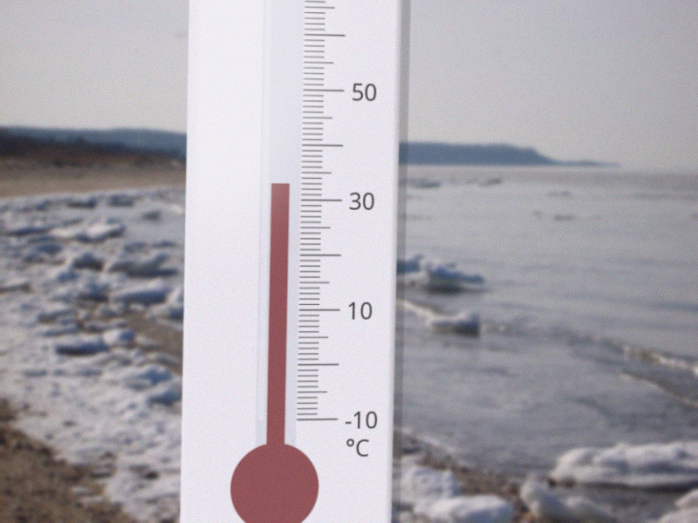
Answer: 33°C
